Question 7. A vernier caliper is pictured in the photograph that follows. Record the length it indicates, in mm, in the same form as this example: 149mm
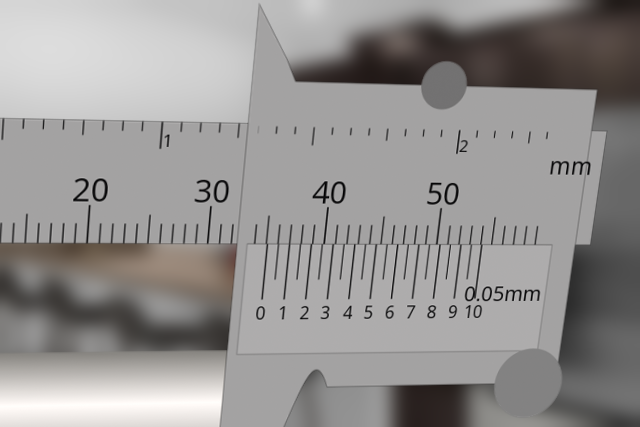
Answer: 35.1mm
